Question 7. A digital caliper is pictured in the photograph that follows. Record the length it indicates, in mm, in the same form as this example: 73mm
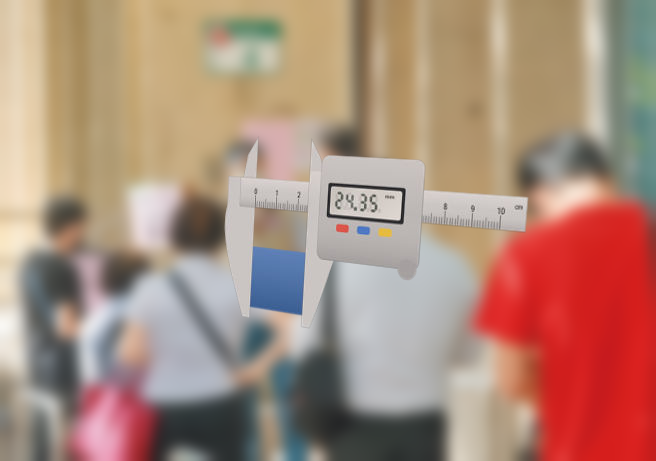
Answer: 24.35mm
